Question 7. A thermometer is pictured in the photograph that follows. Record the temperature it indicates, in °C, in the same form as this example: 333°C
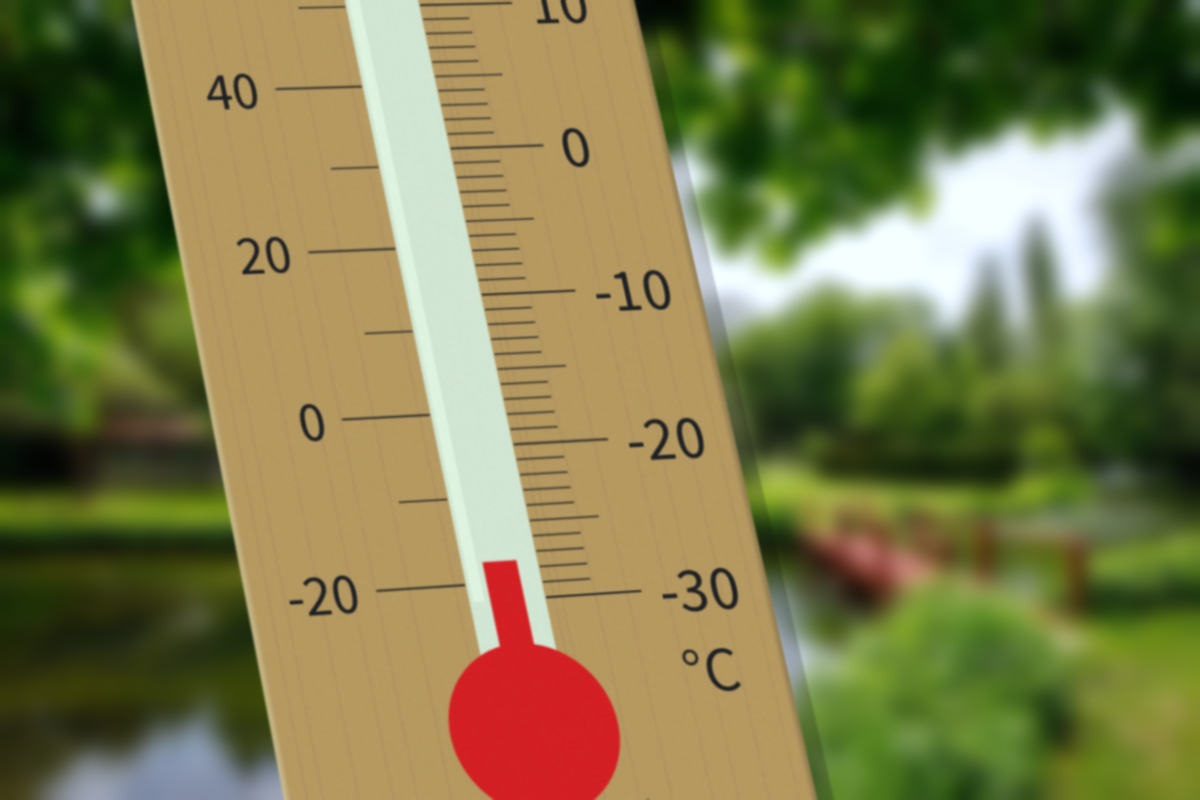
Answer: -27.5°C
